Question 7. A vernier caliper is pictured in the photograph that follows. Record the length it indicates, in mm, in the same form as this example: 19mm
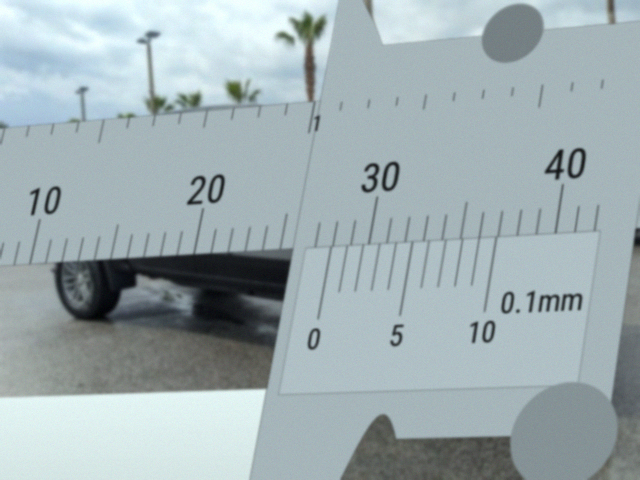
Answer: 27.9mm
